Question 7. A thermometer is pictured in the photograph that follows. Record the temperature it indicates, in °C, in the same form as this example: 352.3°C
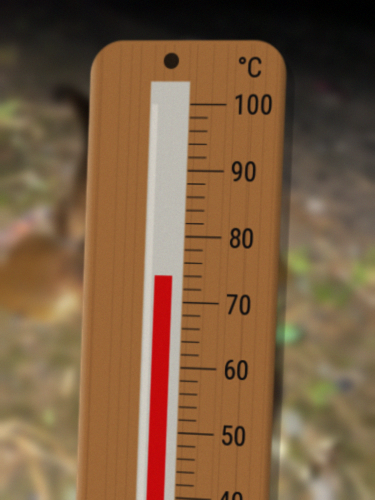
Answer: 74°C
